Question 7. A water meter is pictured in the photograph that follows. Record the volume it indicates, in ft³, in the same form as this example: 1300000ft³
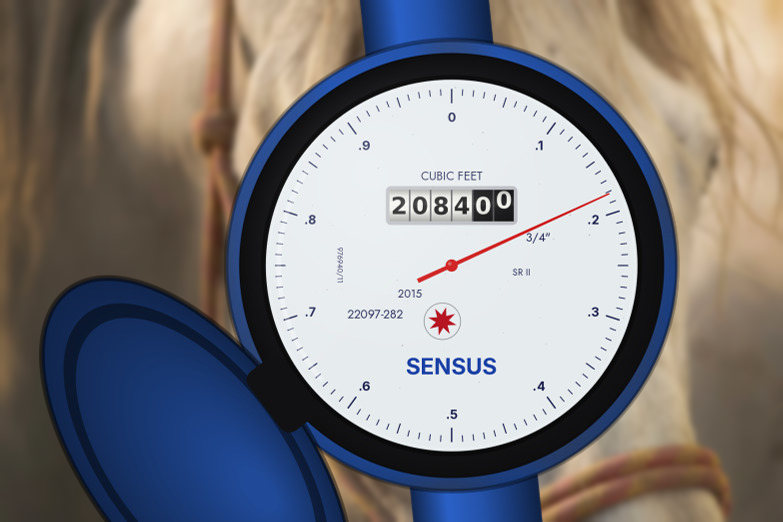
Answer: 208400.18ft³
